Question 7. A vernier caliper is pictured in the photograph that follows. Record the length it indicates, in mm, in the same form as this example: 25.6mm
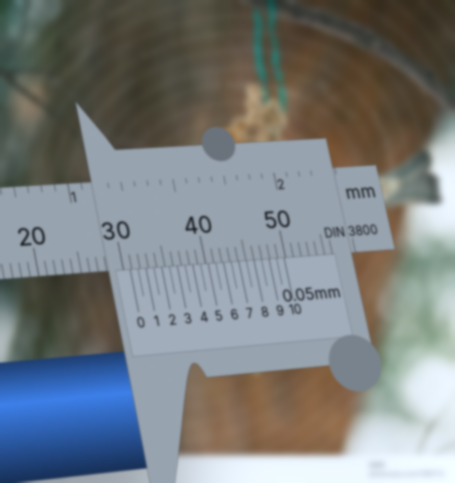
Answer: 30.8mm
